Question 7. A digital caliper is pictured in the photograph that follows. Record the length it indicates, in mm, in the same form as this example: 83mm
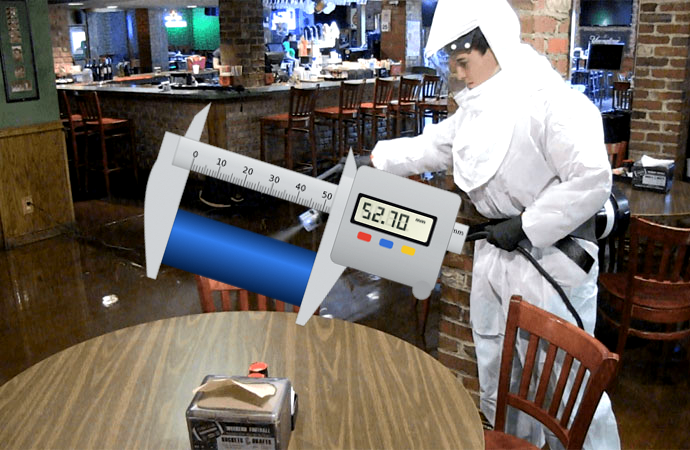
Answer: 52.70mm
